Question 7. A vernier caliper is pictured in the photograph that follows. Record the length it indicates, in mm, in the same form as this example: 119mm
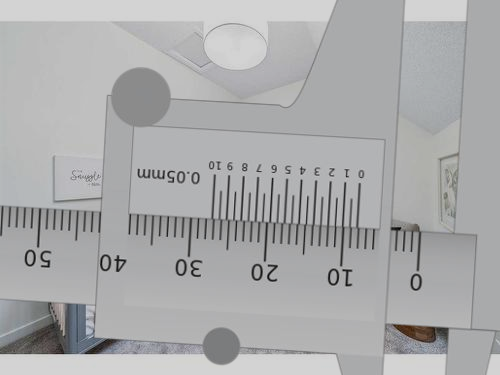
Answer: 8.2mm
